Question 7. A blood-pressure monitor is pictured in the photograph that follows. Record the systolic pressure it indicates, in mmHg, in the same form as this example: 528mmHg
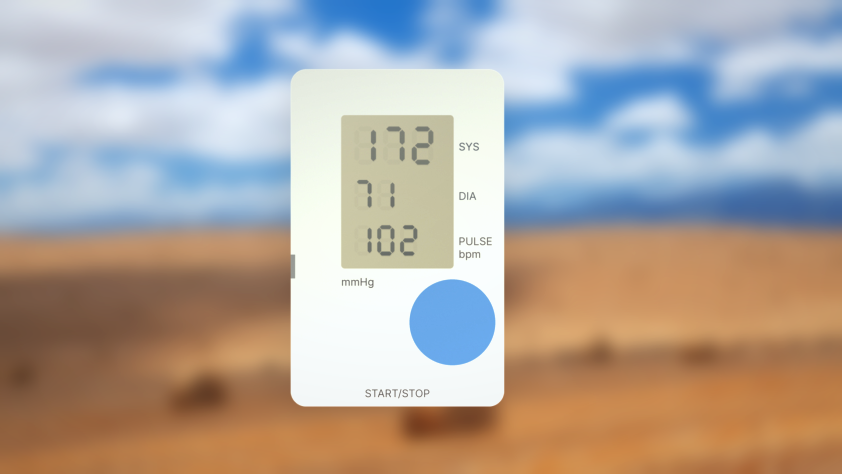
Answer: 172mmHg
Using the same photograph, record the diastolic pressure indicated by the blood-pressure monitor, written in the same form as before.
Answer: 71mmHg
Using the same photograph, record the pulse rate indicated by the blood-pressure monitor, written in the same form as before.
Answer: 102bpm
